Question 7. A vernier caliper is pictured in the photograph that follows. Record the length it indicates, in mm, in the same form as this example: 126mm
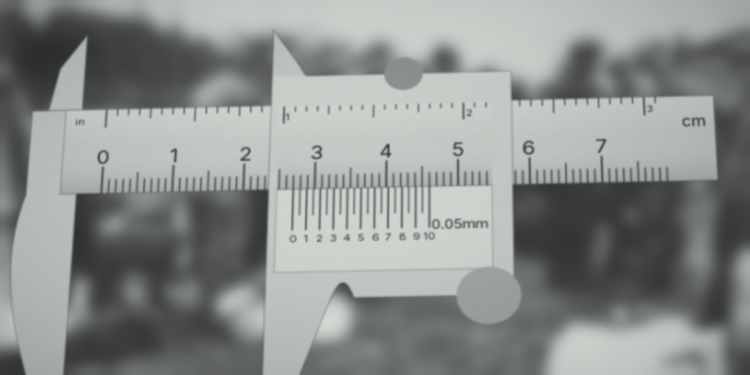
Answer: 27.0mm
